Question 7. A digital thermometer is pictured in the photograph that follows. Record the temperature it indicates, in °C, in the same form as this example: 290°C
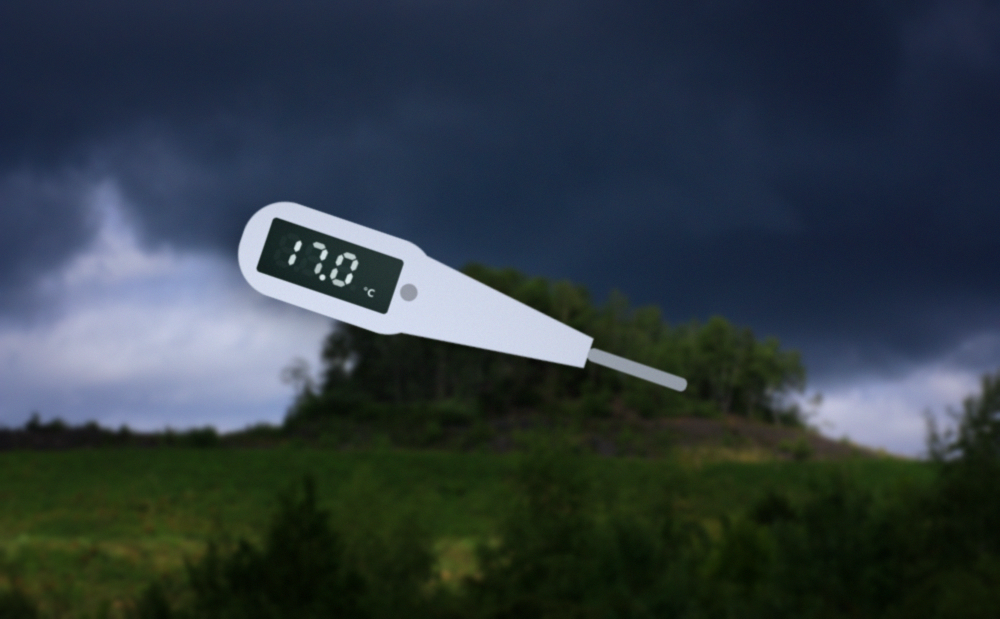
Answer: 17.0°C
